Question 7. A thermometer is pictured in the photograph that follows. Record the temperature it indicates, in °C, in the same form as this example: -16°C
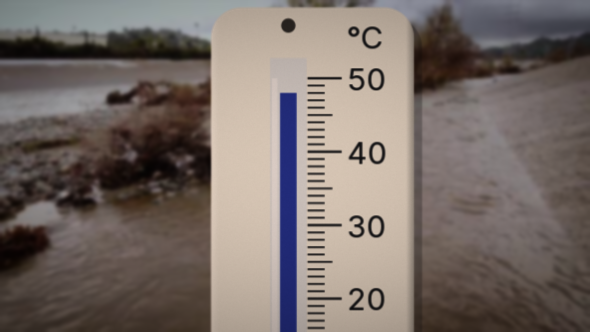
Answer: 48°C
